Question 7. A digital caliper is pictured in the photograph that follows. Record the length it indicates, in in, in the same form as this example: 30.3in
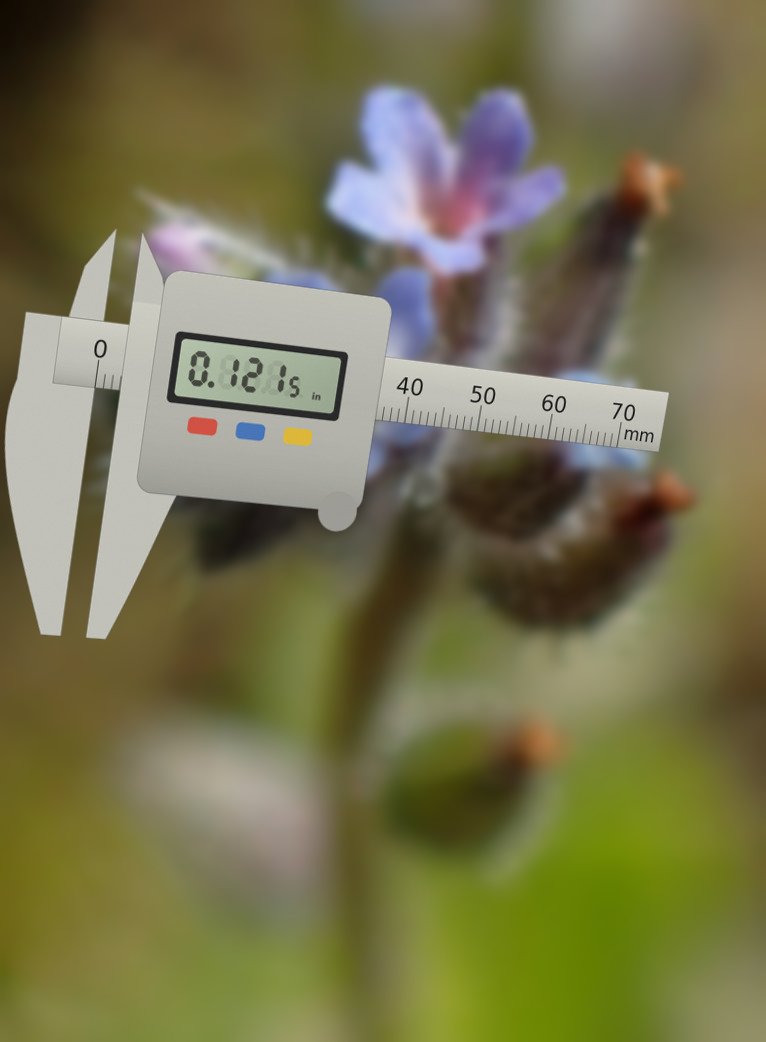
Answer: 0.1215in
